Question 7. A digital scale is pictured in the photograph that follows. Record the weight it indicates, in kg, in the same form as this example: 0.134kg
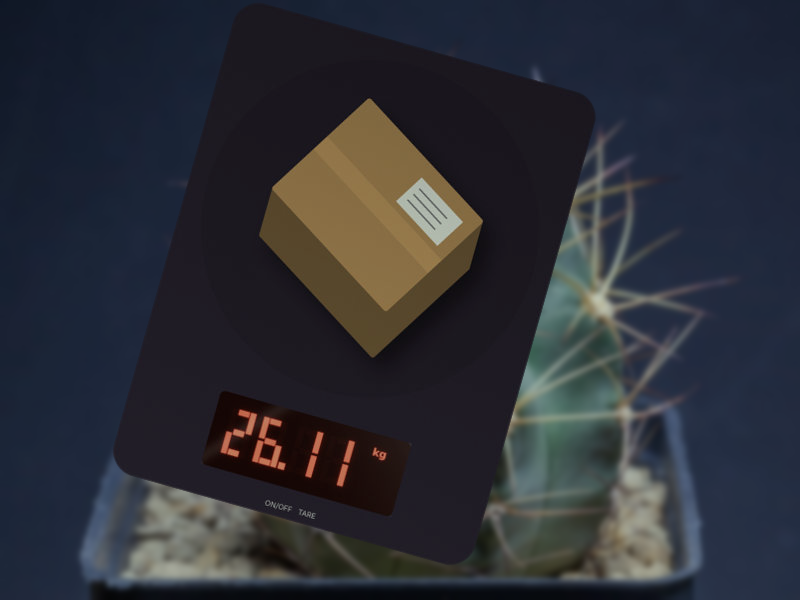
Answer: 26.11kg
